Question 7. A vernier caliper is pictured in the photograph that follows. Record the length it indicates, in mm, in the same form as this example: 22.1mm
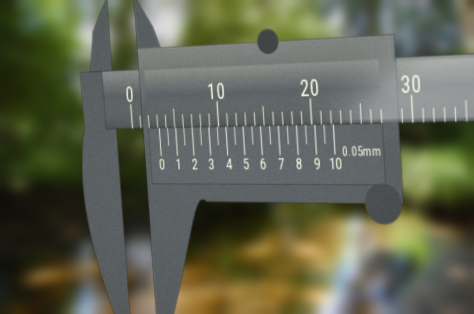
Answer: 3.2mm
